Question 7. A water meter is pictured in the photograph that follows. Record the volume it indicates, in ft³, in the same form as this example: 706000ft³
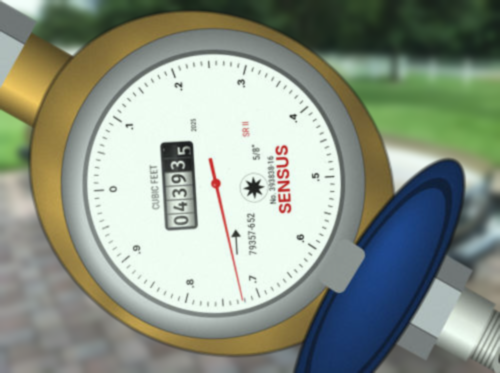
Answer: 43934.72ft³
